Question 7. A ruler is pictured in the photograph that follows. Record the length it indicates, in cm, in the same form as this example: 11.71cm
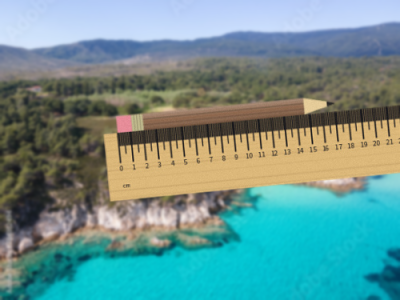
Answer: 17cm
